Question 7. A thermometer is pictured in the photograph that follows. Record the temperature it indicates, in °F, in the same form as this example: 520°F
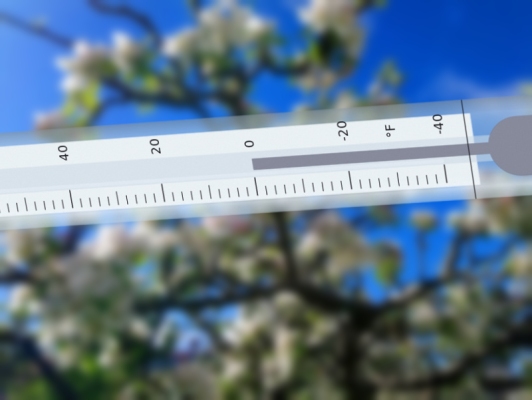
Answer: 0°F
